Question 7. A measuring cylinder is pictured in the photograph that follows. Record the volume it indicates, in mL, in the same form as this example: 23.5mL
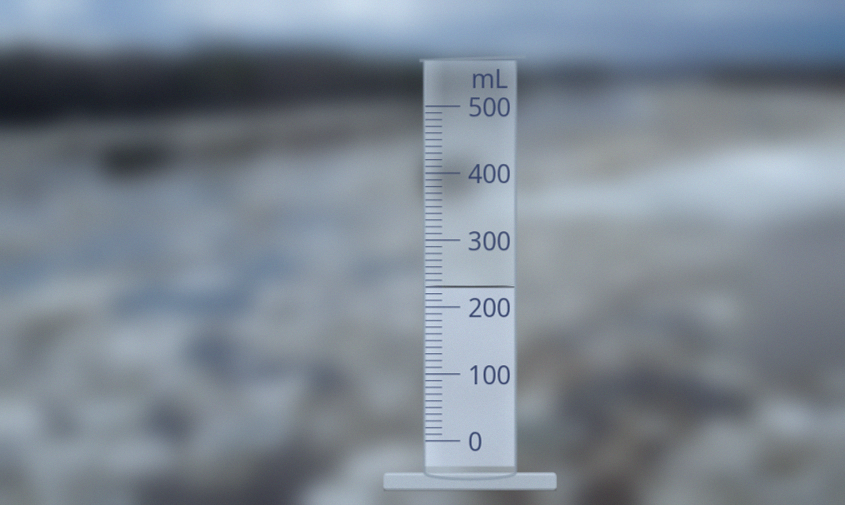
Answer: 230mL
